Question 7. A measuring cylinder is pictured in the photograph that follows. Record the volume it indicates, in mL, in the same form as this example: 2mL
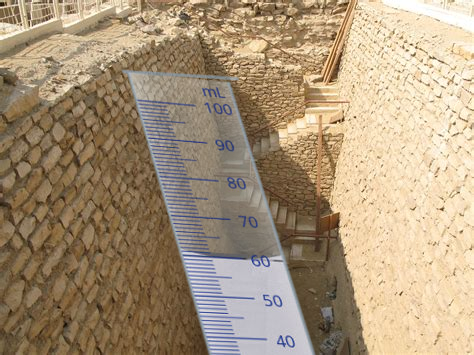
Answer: 60mL
